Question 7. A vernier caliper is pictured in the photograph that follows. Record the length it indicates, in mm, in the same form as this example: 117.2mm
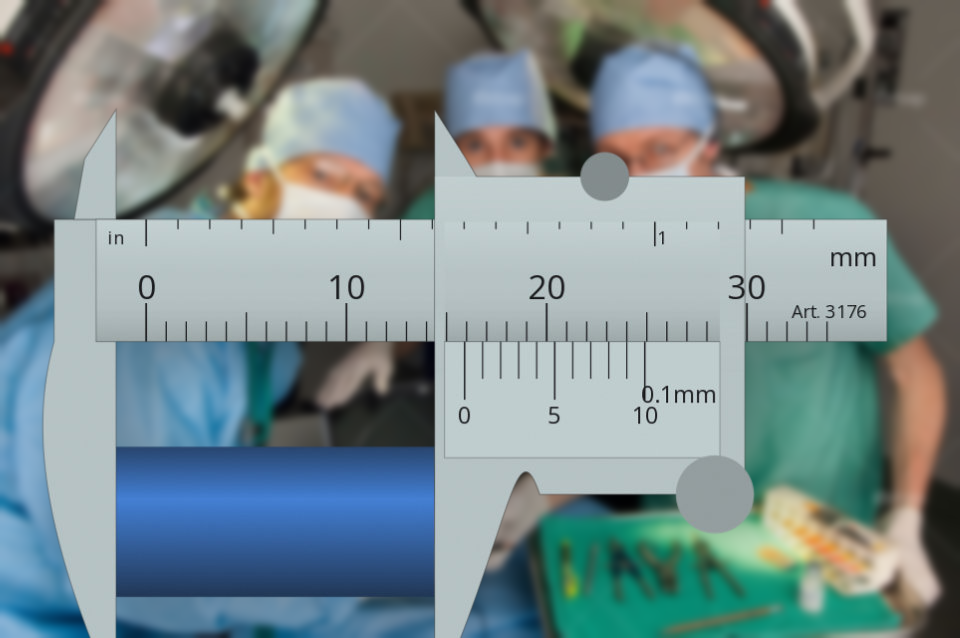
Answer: 15.9mm
